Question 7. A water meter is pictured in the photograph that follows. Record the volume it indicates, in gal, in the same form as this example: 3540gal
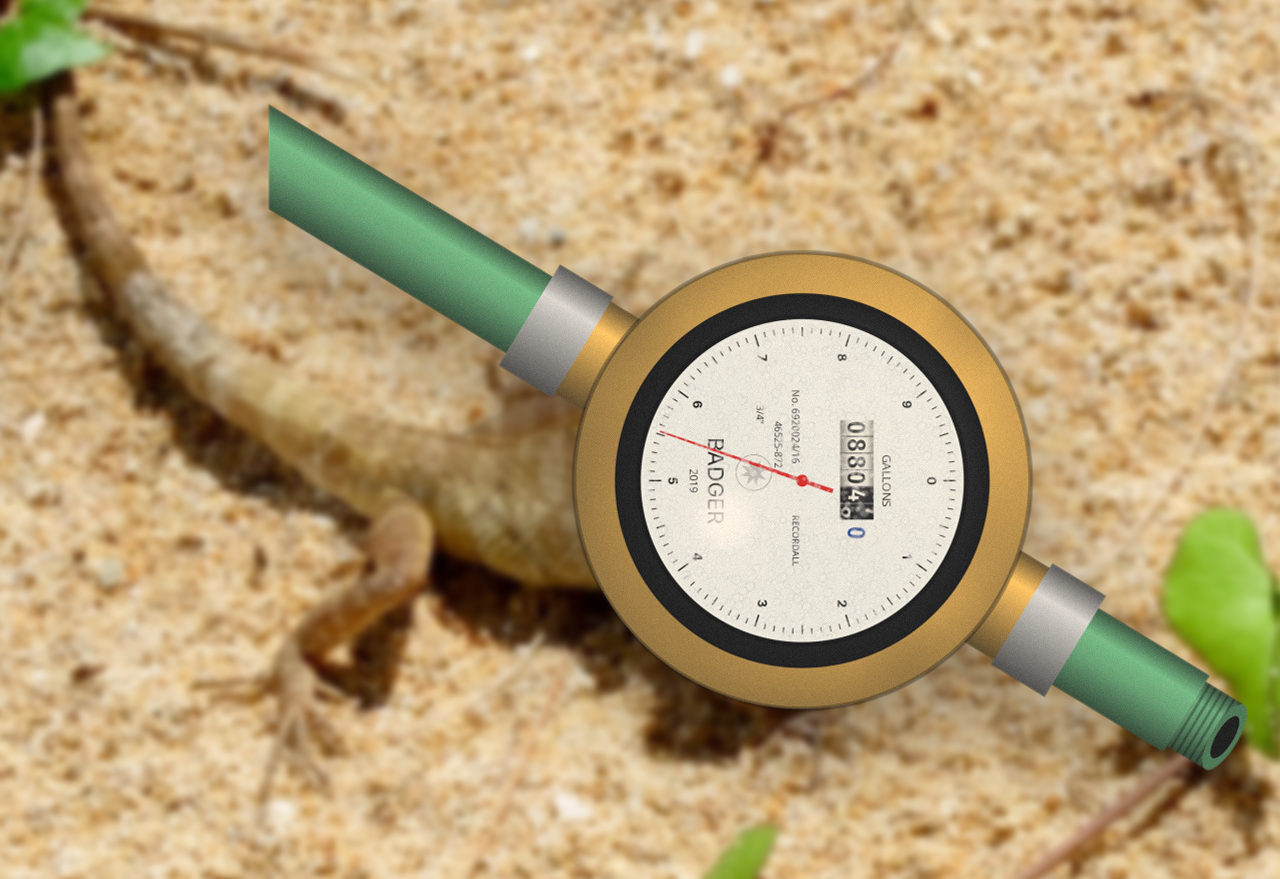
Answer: 880475.5gal
